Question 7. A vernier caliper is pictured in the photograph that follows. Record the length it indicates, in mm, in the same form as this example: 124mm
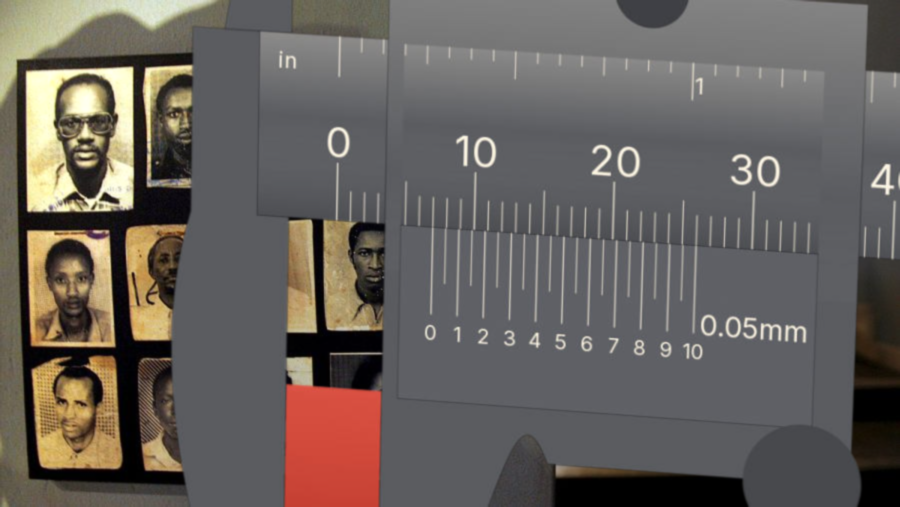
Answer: 7.0mm
